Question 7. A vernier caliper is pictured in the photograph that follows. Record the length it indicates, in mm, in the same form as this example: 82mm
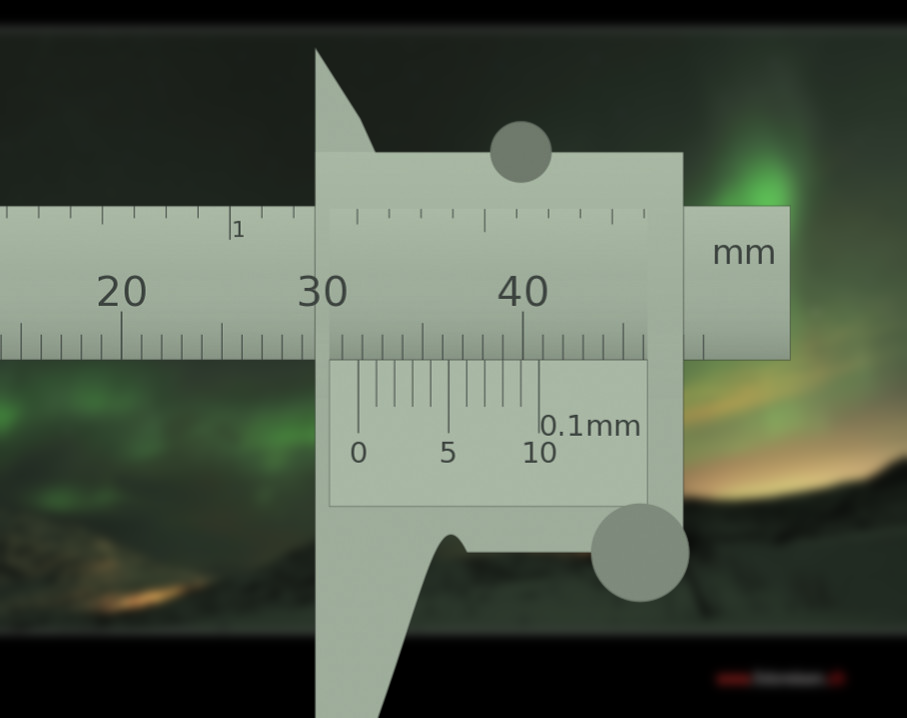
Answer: 31.8mm
